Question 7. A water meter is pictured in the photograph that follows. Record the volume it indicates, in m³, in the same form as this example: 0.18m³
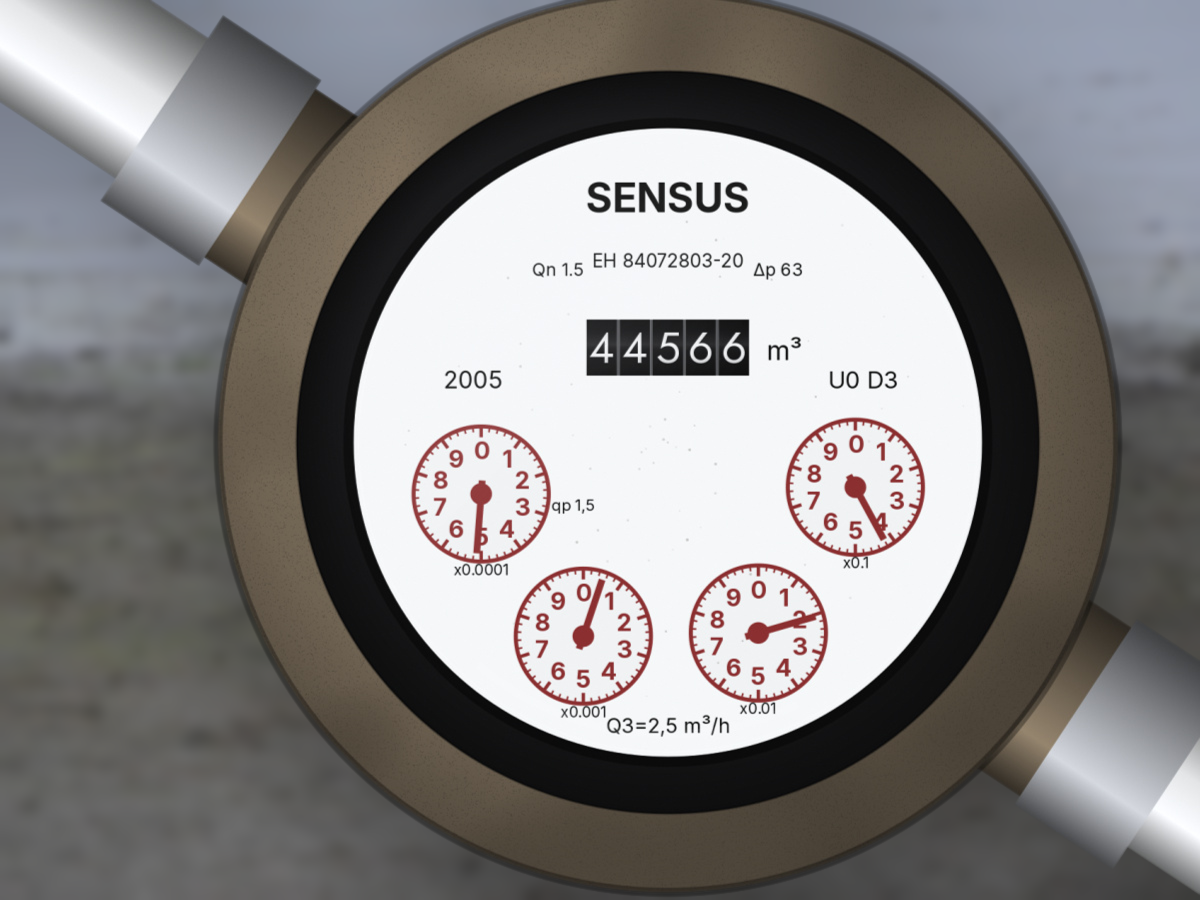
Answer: 44566.4205m³
